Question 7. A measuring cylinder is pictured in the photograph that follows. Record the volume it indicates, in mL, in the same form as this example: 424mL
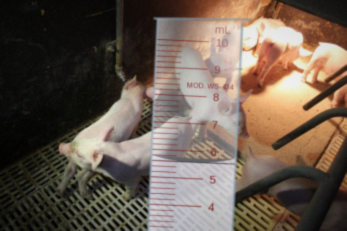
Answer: 5.6mL
